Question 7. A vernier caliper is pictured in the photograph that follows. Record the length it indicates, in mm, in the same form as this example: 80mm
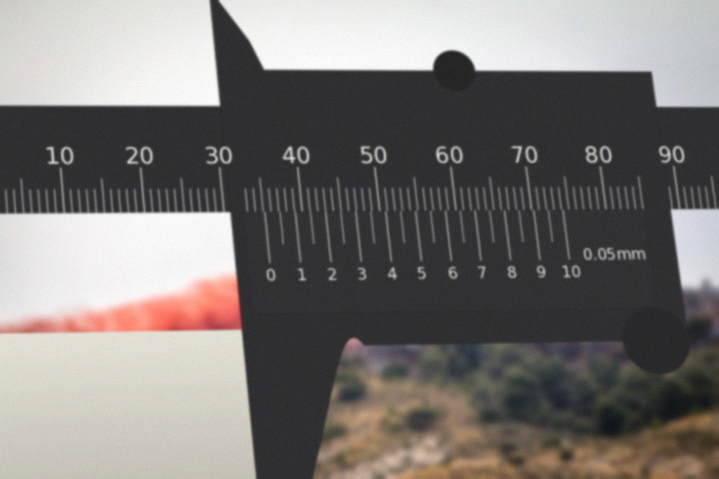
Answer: 35.2mm
